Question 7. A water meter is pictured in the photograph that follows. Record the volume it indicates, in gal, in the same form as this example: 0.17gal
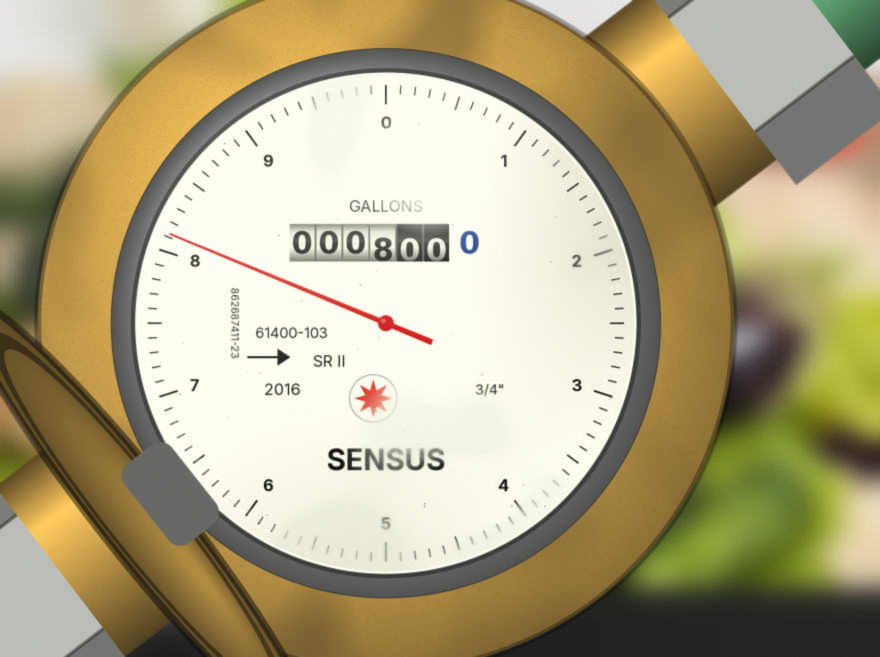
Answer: 7998.1gal
